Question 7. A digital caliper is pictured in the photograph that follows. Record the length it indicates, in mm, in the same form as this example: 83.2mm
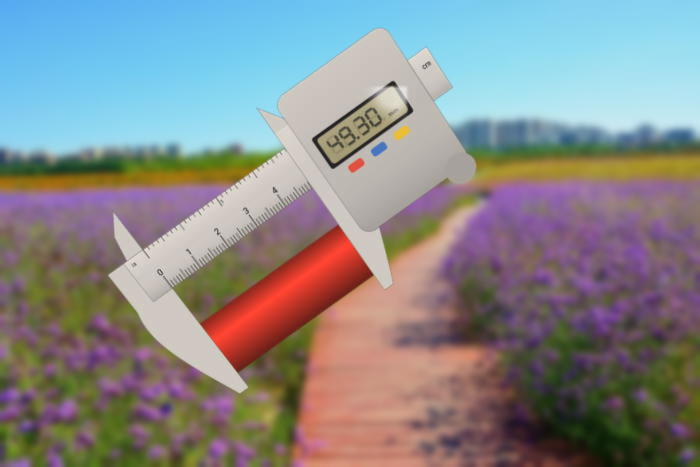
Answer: 49.30mm
